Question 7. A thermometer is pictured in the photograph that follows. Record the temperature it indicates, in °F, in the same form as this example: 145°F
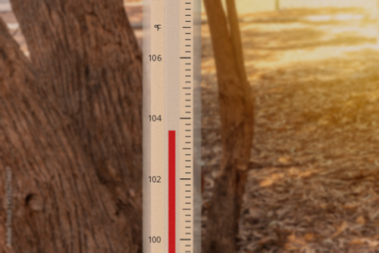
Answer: 103.6°F
